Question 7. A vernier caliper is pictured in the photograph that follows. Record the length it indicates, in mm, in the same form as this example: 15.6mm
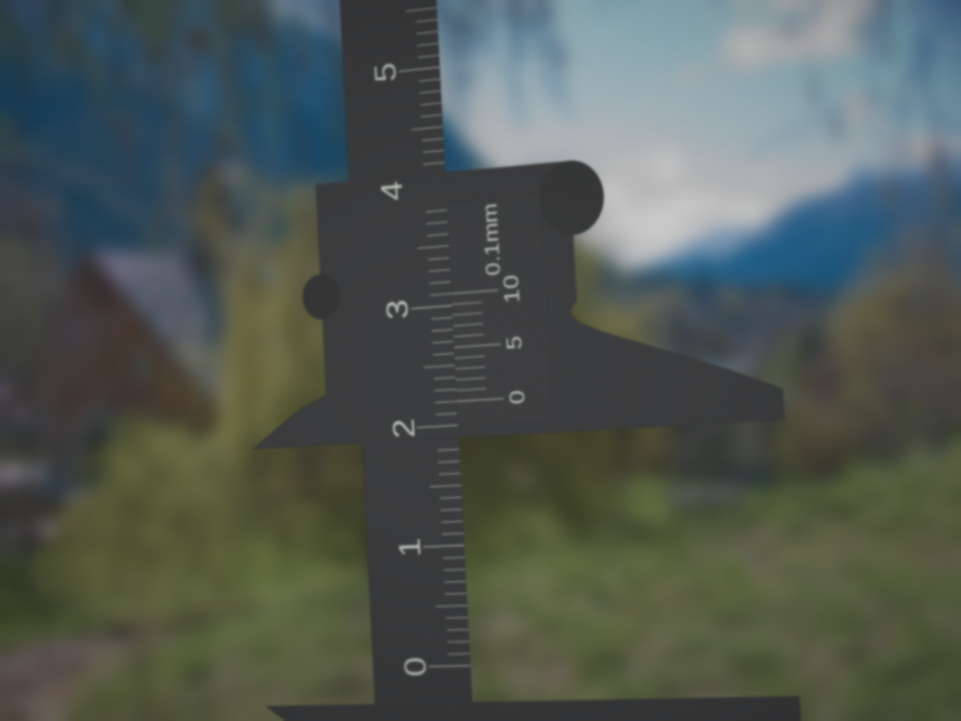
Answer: 22.0mm
